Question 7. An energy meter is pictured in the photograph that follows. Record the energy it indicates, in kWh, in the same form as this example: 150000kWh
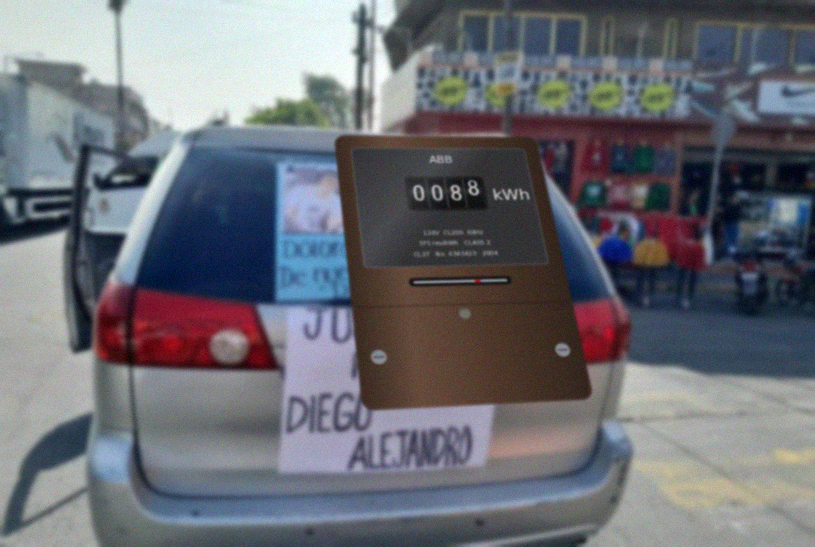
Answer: 88kWh
